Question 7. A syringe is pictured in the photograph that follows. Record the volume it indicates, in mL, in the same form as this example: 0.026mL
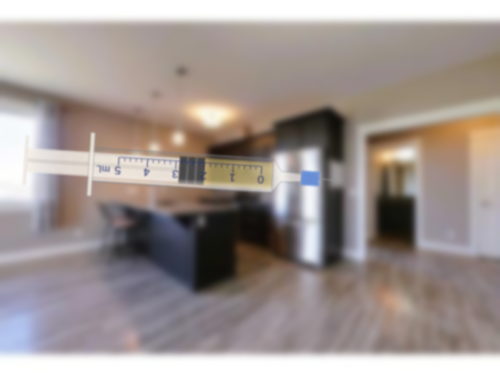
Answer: 2mL
